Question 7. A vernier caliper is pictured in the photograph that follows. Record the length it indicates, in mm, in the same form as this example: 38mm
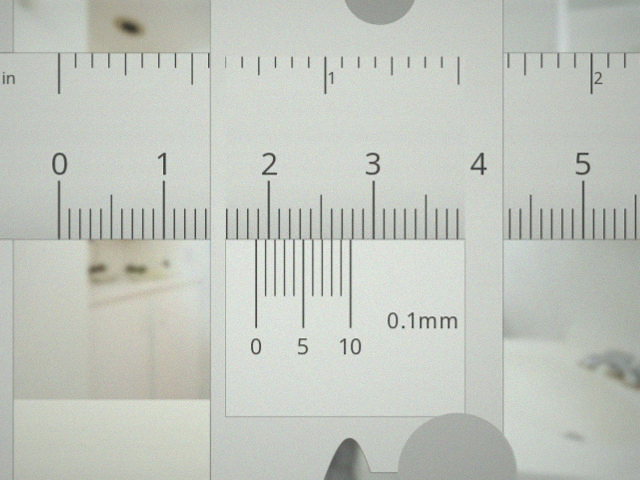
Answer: 18.8mm
